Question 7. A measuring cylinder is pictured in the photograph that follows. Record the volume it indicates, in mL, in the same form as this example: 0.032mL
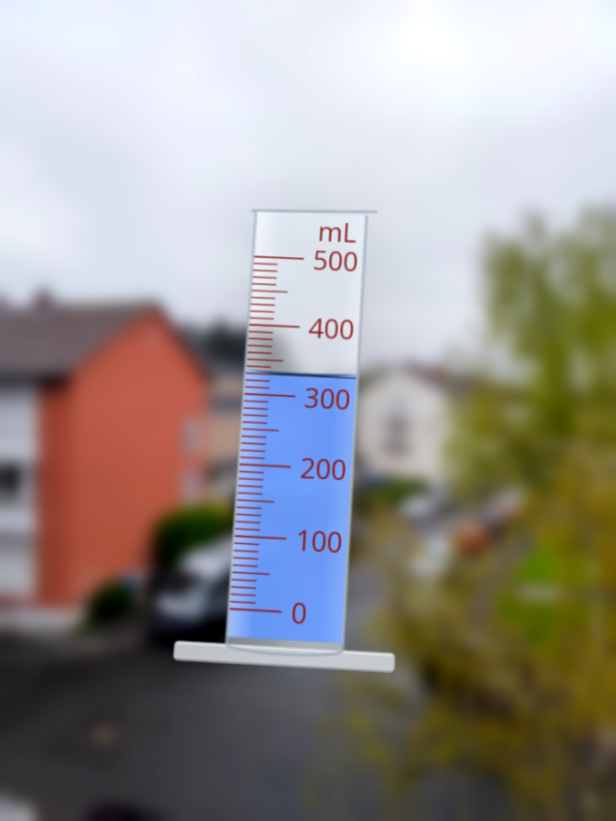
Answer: 330mL
